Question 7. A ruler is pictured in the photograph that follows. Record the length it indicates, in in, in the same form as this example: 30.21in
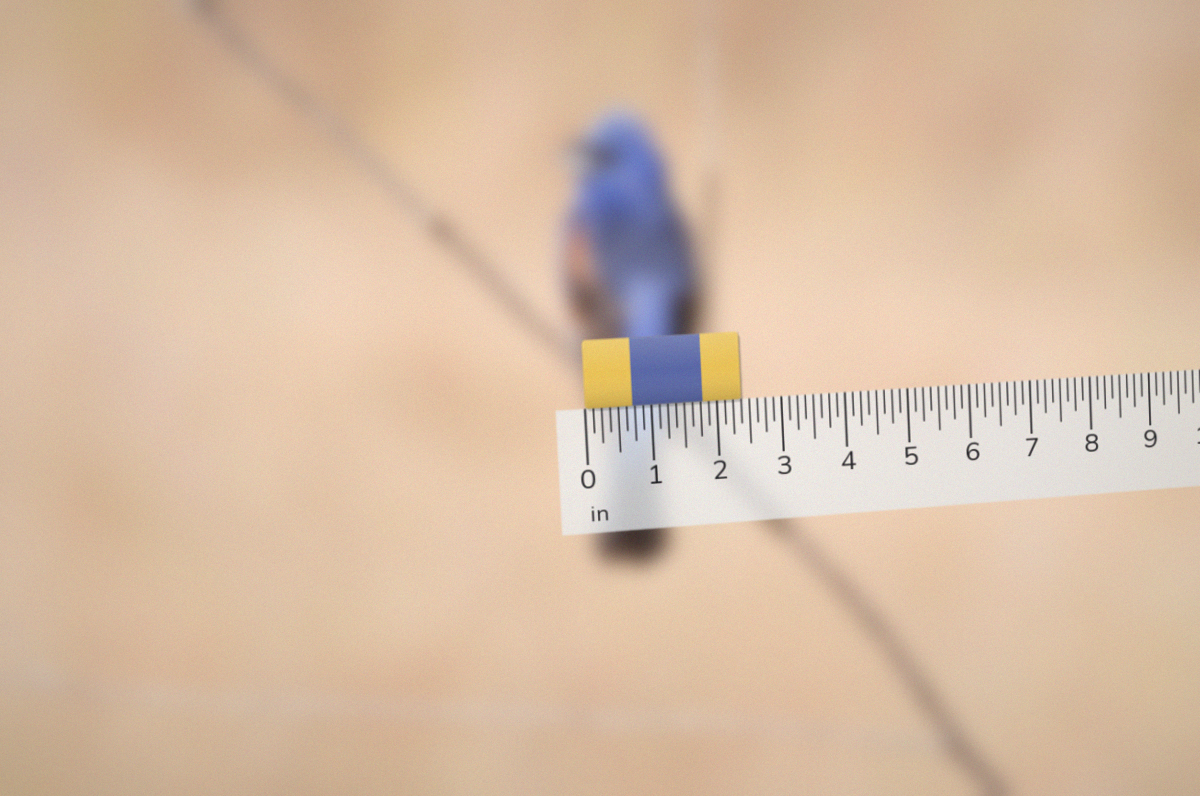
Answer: 2.375in
